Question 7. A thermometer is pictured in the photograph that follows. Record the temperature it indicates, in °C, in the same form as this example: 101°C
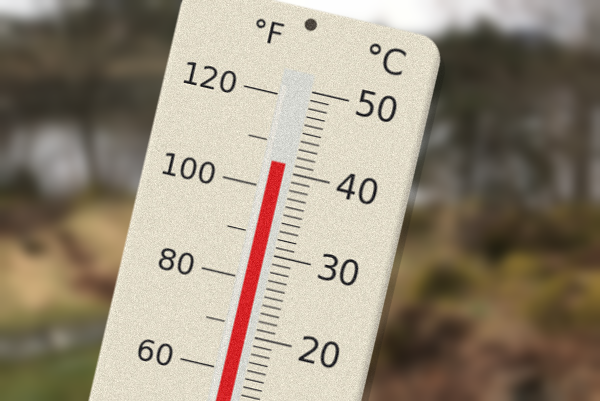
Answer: 41°C
